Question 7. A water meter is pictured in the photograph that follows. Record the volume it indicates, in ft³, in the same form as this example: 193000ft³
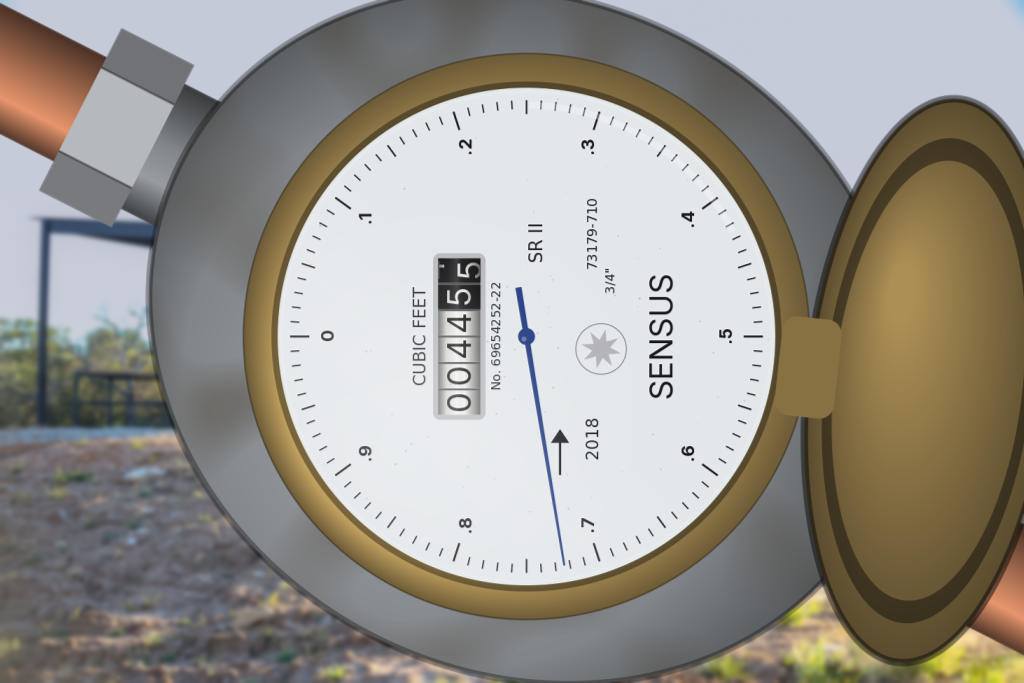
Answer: 4454.72ft³
